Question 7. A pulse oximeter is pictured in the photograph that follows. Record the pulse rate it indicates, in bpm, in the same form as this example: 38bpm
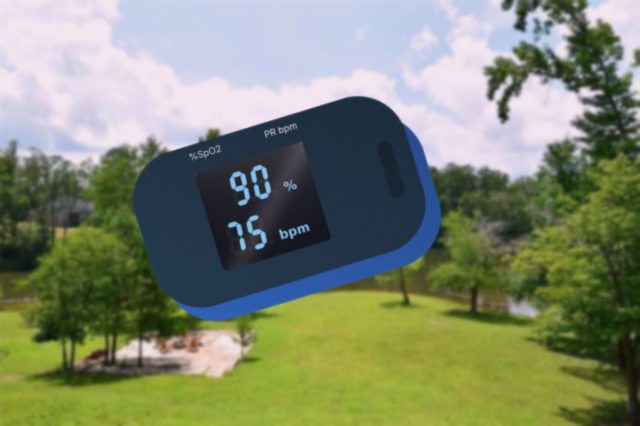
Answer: 75bpm
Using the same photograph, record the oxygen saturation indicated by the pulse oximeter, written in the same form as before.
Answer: 90%
